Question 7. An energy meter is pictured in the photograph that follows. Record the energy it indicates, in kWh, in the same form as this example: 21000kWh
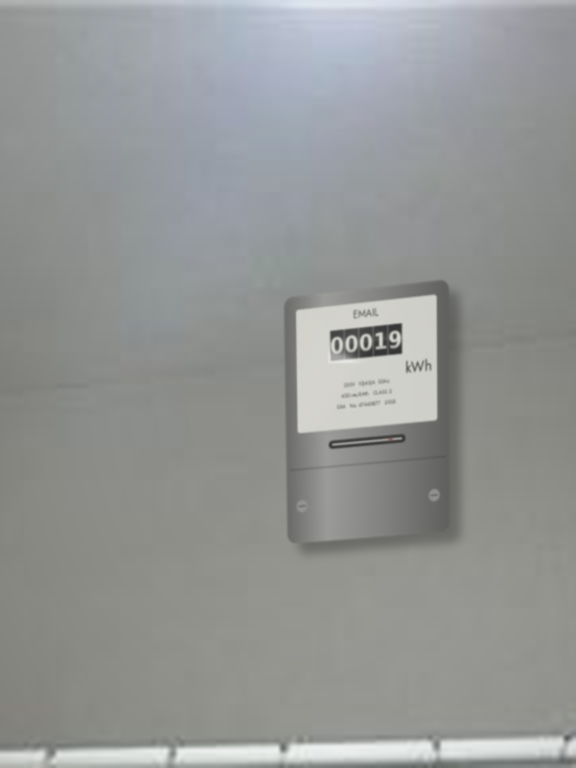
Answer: 19kWh
